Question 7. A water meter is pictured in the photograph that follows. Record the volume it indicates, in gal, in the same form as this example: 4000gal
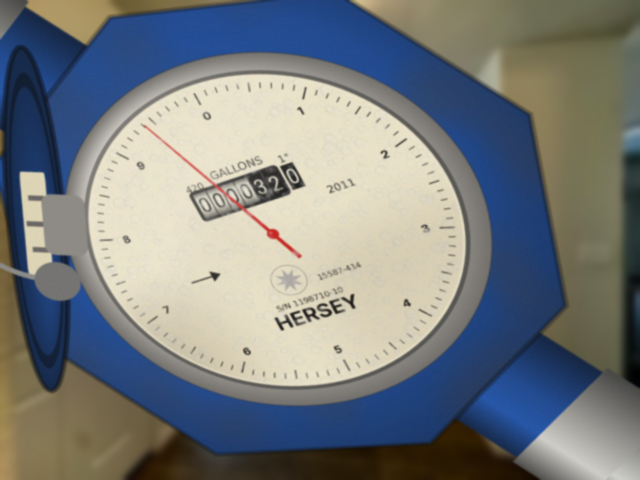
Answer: 319.4gal
